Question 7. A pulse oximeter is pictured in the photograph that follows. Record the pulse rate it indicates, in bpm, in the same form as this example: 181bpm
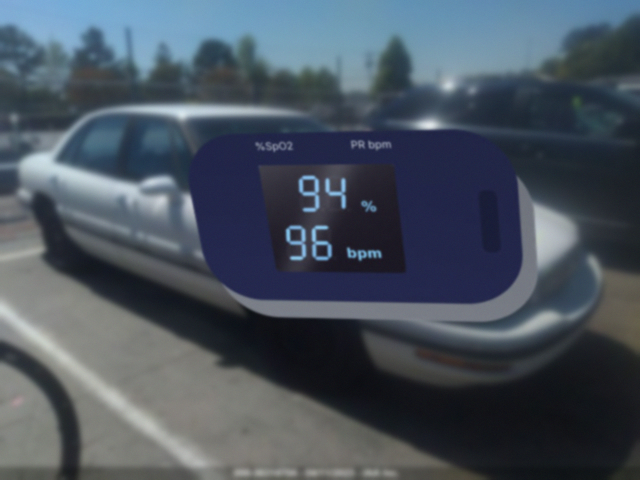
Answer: 96bpm
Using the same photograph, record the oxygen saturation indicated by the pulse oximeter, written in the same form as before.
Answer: 94%
